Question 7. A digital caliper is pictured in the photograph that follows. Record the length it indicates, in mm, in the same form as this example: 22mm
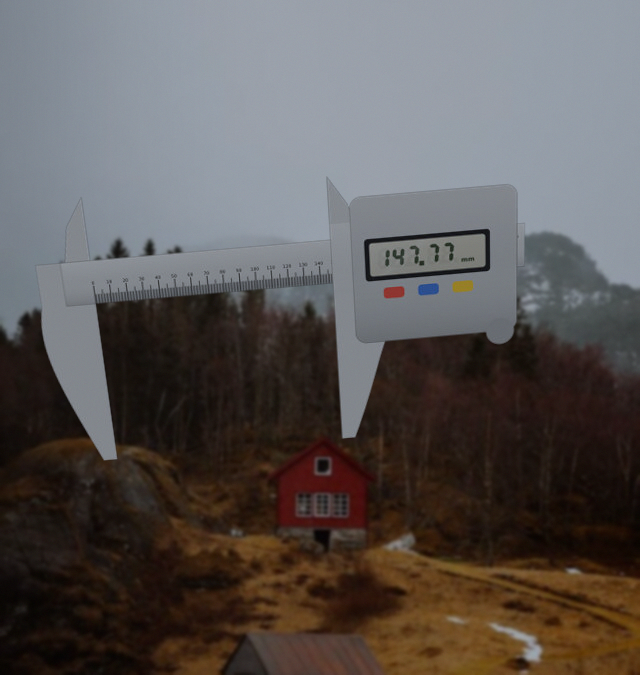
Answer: 147.77mm
